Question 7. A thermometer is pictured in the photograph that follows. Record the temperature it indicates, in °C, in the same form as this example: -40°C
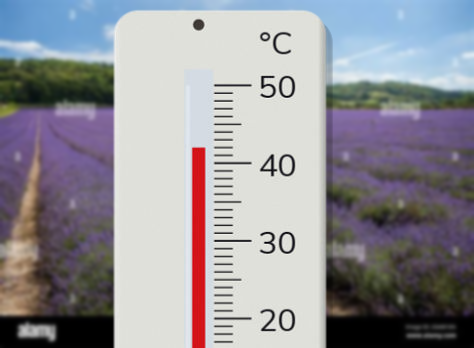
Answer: 42°C
